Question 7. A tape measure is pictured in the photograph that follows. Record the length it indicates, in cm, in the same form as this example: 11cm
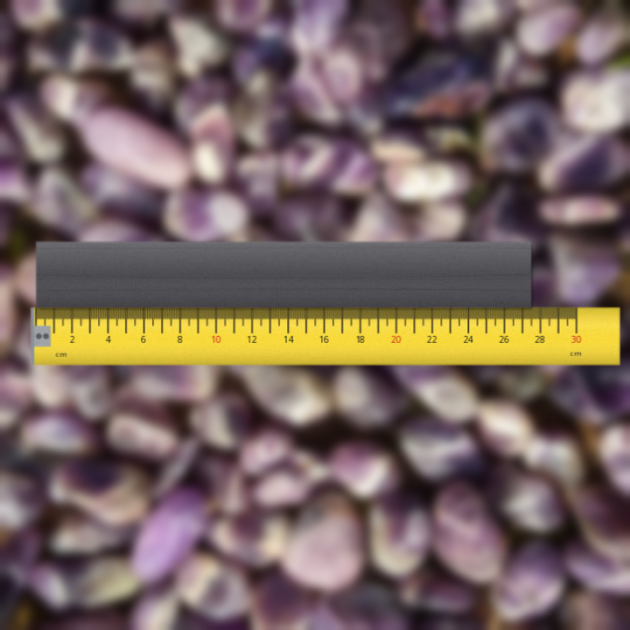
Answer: 27.5cm
